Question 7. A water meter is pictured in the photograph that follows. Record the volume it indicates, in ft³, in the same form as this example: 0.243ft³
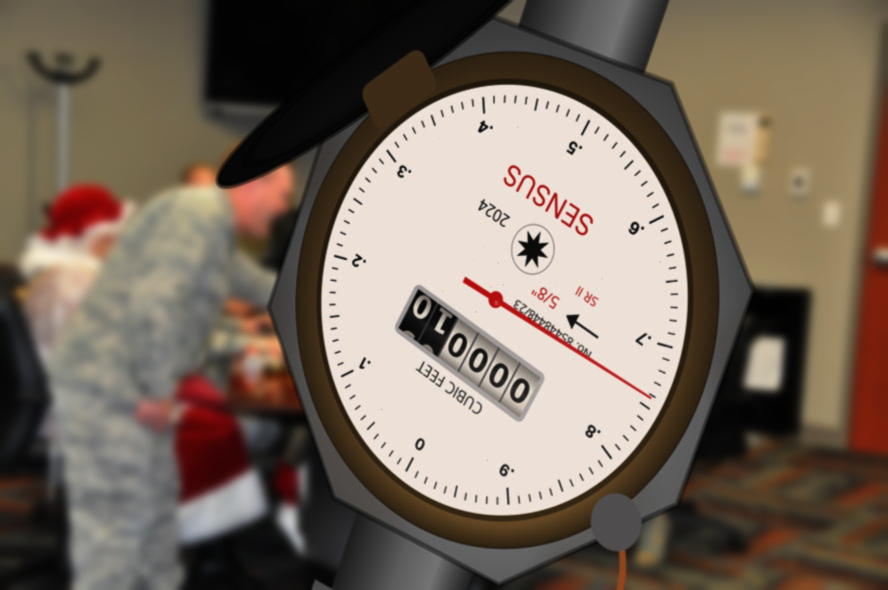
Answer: 9.74ft³
